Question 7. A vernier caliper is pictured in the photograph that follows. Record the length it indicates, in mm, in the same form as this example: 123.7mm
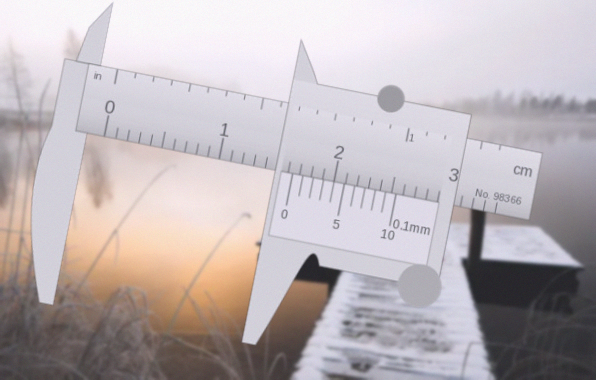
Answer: 16.4mm
